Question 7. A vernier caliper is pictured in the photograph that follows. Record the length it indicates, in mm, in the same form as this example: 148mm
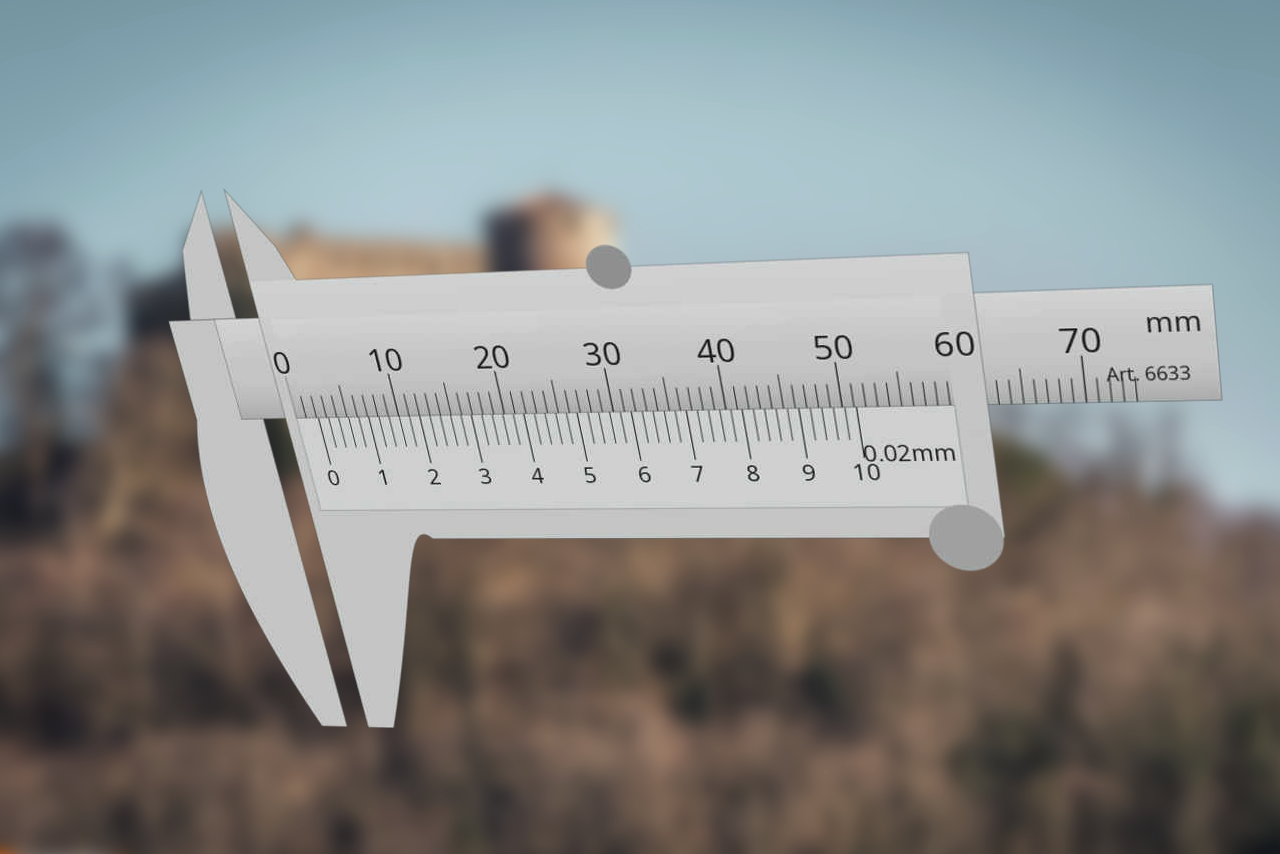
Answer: 2.2mm
